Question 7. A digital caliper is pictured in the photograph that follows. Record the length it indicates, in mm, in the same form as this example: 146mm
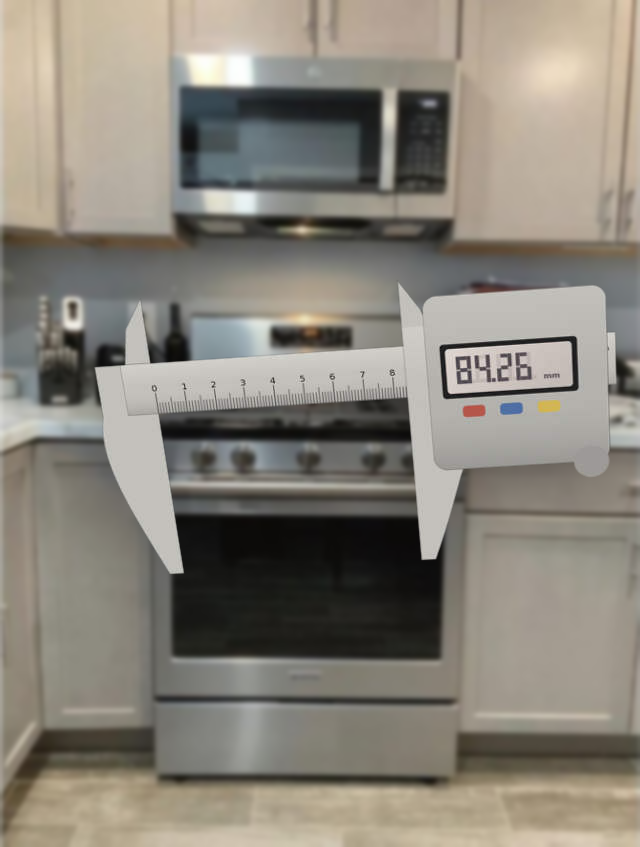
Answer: 84.26mm
